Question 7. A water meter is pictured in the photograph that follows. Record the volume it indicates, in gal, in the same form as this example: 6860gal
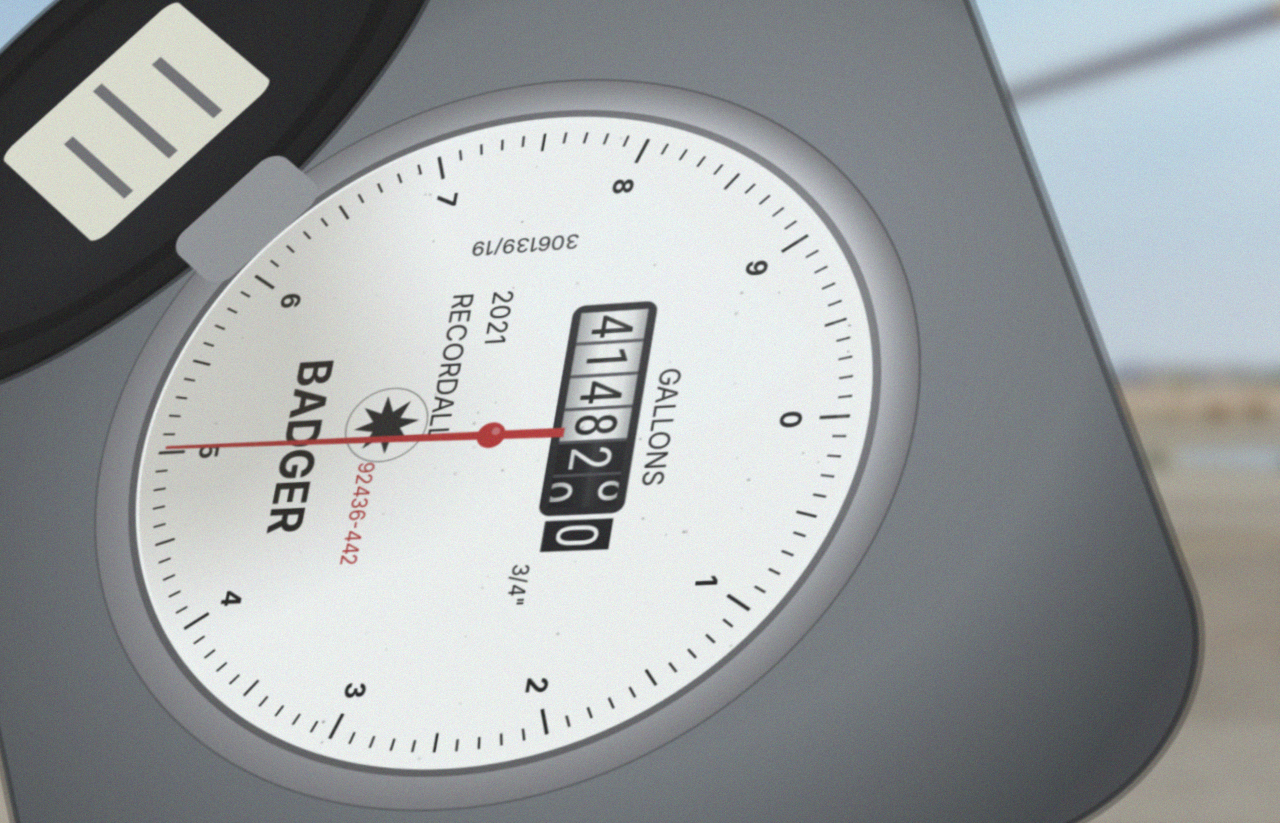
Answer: 4148285.0gal
